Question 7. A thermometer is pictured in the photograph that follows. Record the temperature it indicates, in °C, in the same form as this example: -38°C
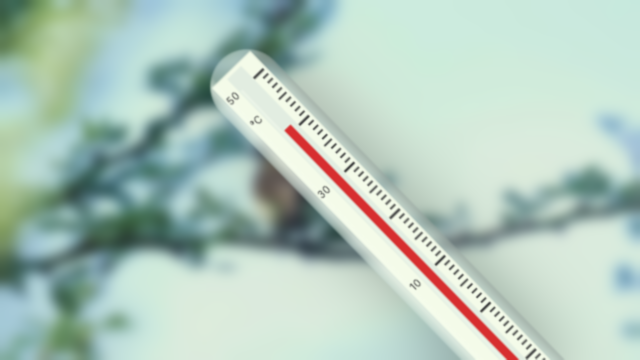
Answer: 41°C
